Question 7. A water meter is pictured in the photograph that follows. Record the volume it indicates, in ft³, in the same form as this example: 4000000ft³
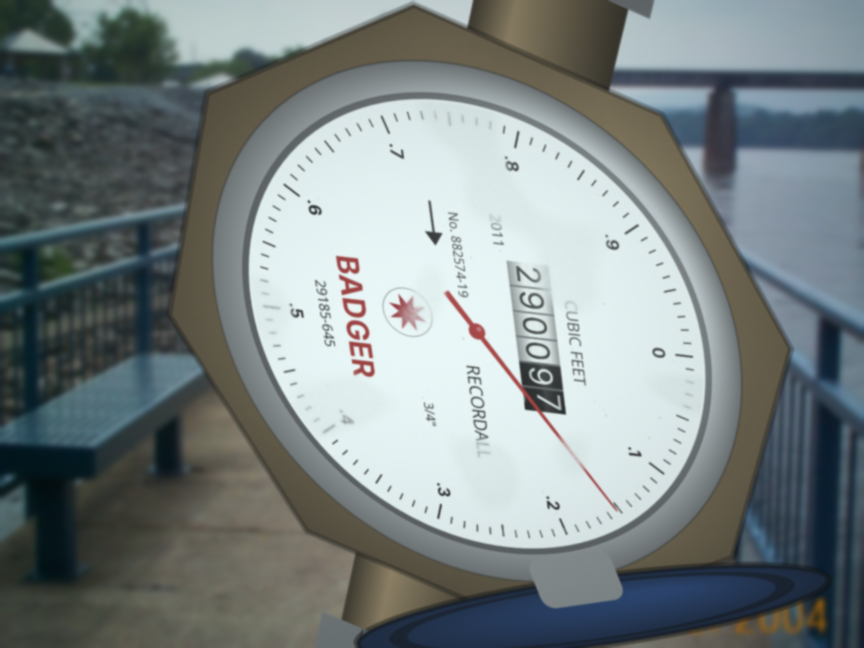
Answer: 290097.15ft³
